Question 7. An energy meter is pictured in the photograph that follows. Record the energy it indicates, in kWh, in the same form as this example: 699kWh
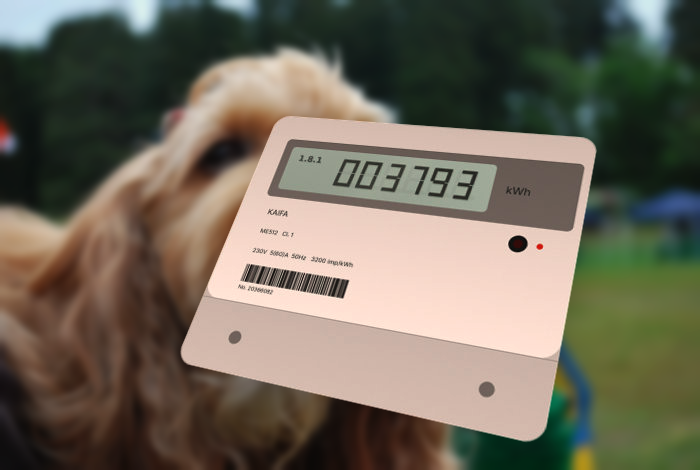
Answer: 3793kWh
